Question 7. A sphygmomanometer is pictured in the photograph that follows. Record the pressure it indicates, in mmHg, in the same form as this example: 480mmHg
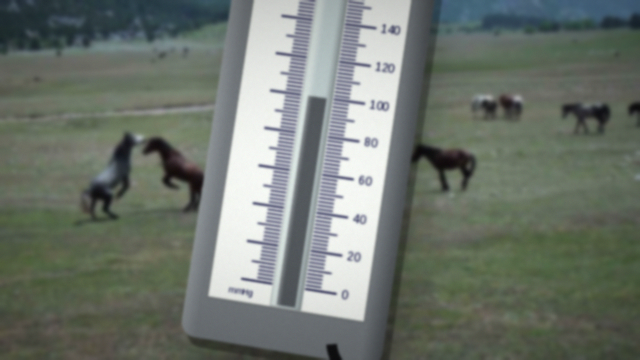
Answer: 100mmHg
